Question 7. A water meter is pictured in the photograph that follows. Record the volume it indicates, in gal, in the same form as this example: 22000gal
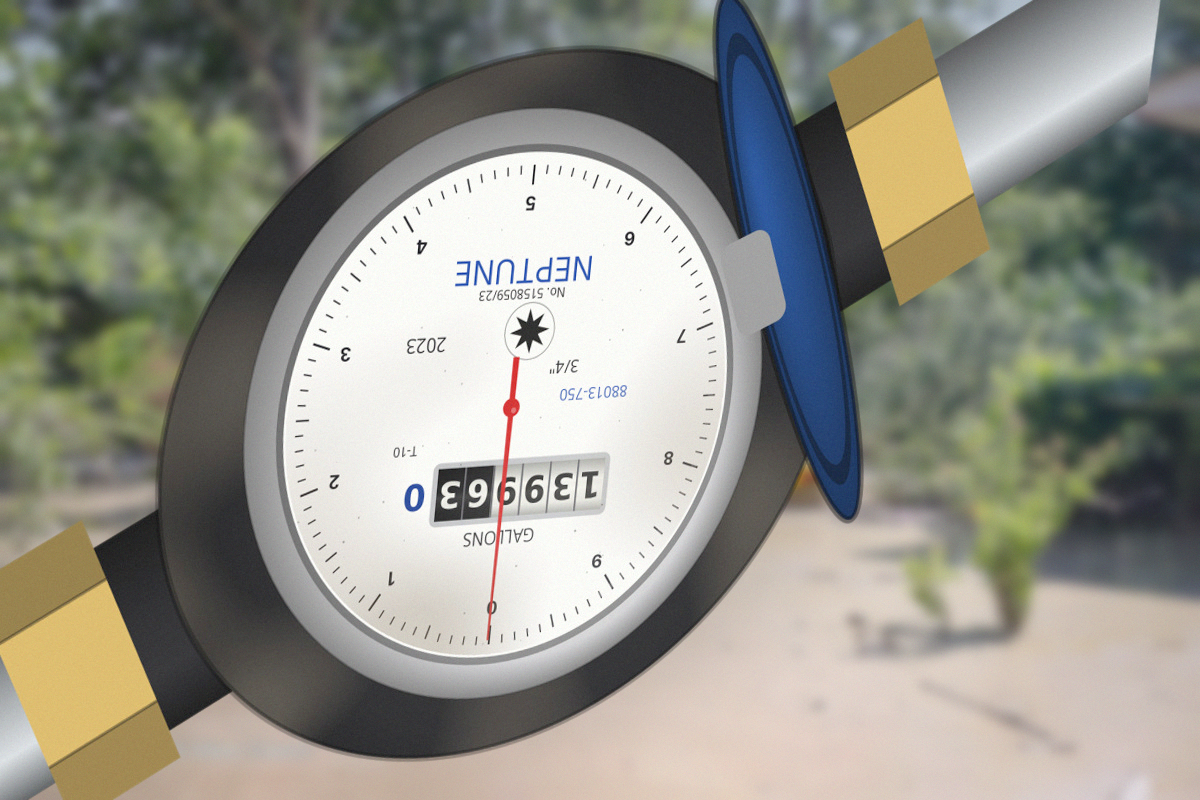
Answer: 1399630.0gal
